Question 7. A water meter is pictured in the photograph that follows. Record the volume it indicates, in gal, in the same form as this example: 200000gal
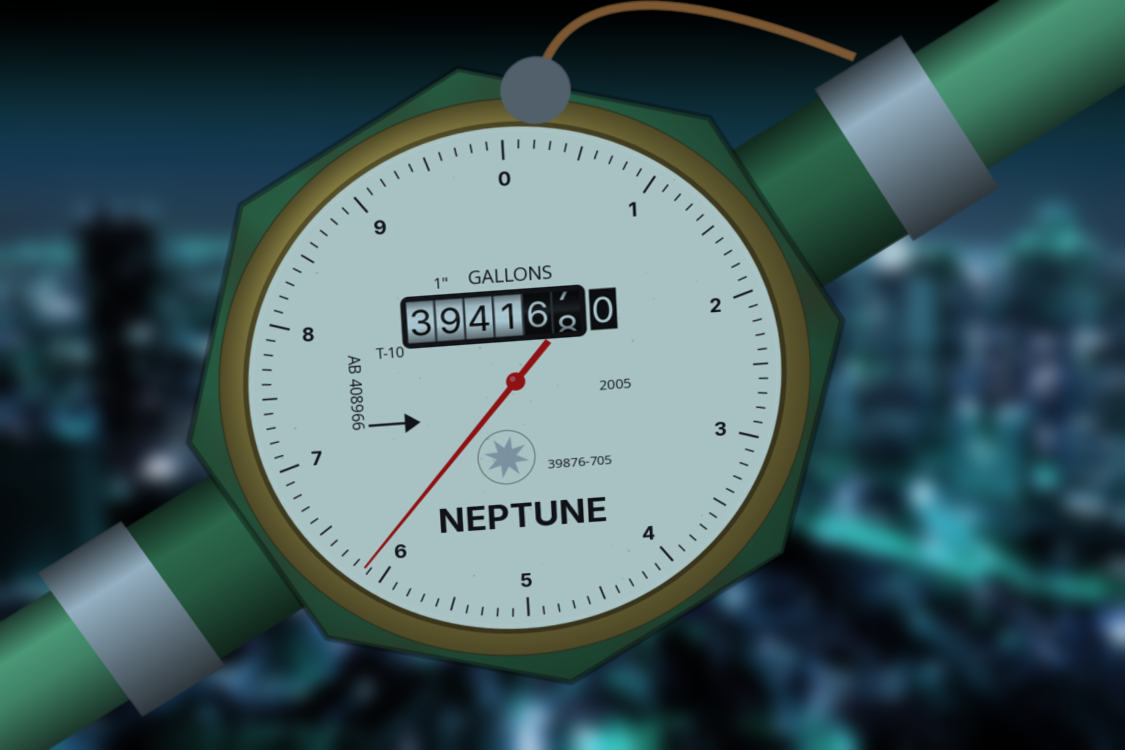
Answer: 3941676.1gal
